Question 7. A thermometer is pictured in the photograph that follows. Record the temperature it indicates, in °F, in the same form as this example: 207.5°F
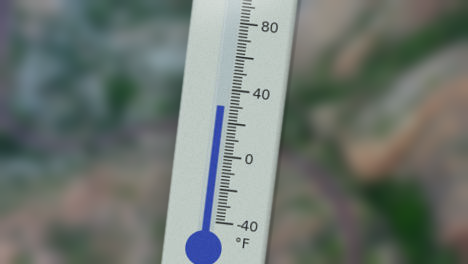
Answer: 30°F
